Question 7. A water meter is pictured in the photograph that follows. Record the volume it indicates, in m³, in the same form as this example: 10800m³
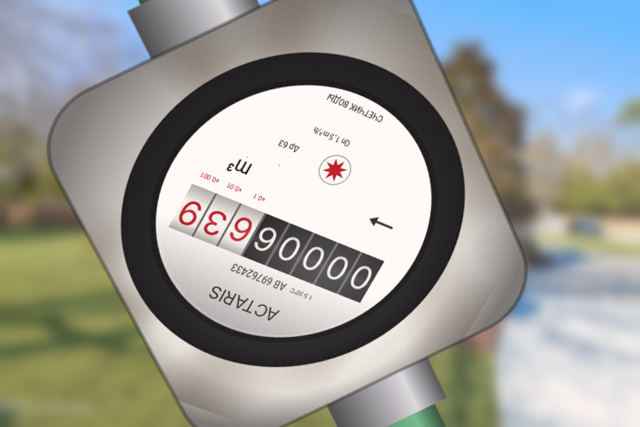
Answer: 6.639m³
